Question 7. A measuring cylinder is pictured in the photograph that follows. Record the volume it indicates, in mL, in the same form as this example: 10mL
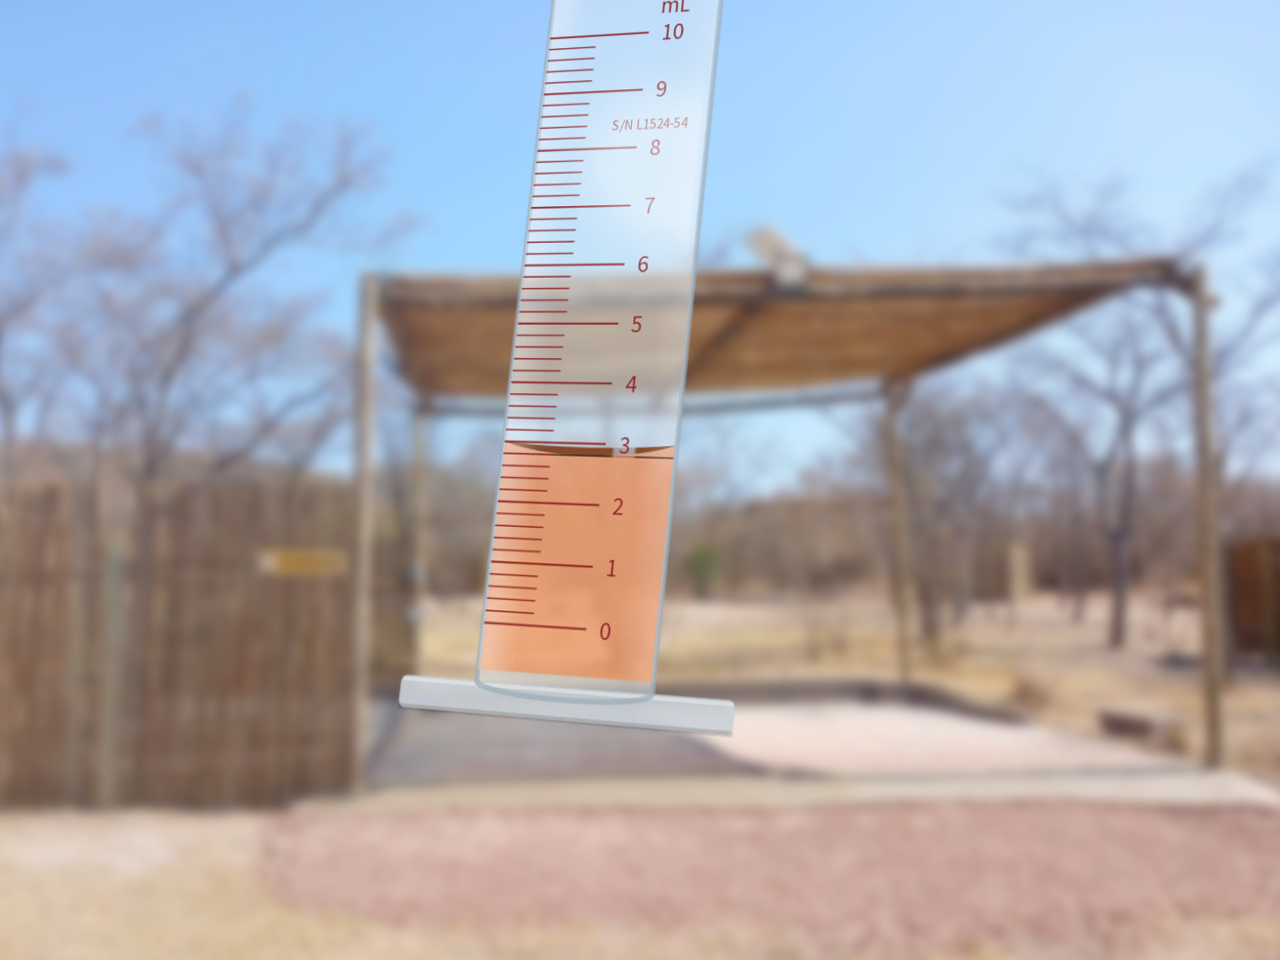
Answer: 2.8mL
